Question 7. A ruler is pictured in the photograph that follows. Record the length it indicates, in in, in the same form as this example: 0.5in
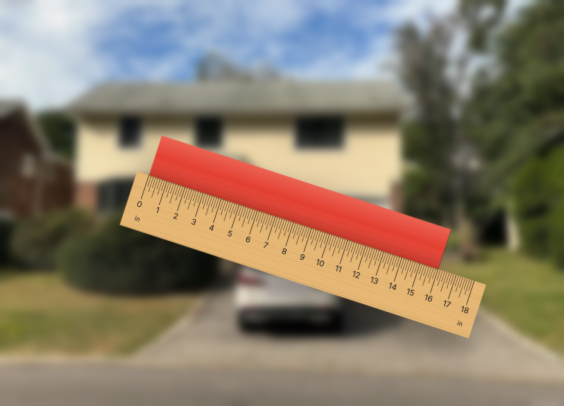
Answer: 16in
